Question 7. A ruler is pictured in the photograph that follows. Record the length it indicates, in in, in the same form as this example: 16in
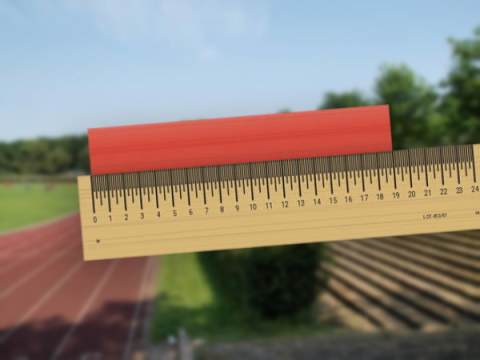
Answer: 19in
